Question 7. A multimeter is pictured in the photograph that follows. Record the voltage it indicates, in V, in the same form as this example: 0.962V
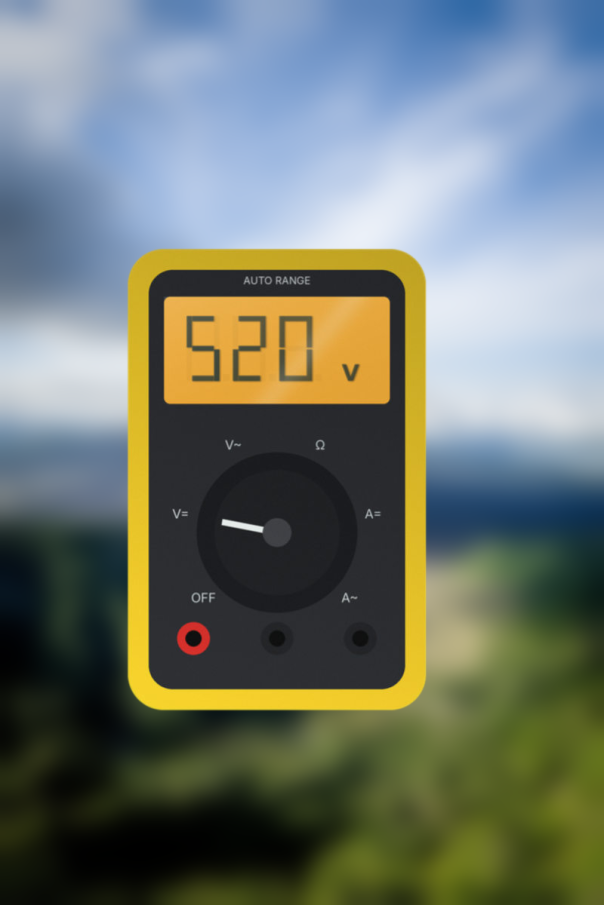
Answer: 520V
